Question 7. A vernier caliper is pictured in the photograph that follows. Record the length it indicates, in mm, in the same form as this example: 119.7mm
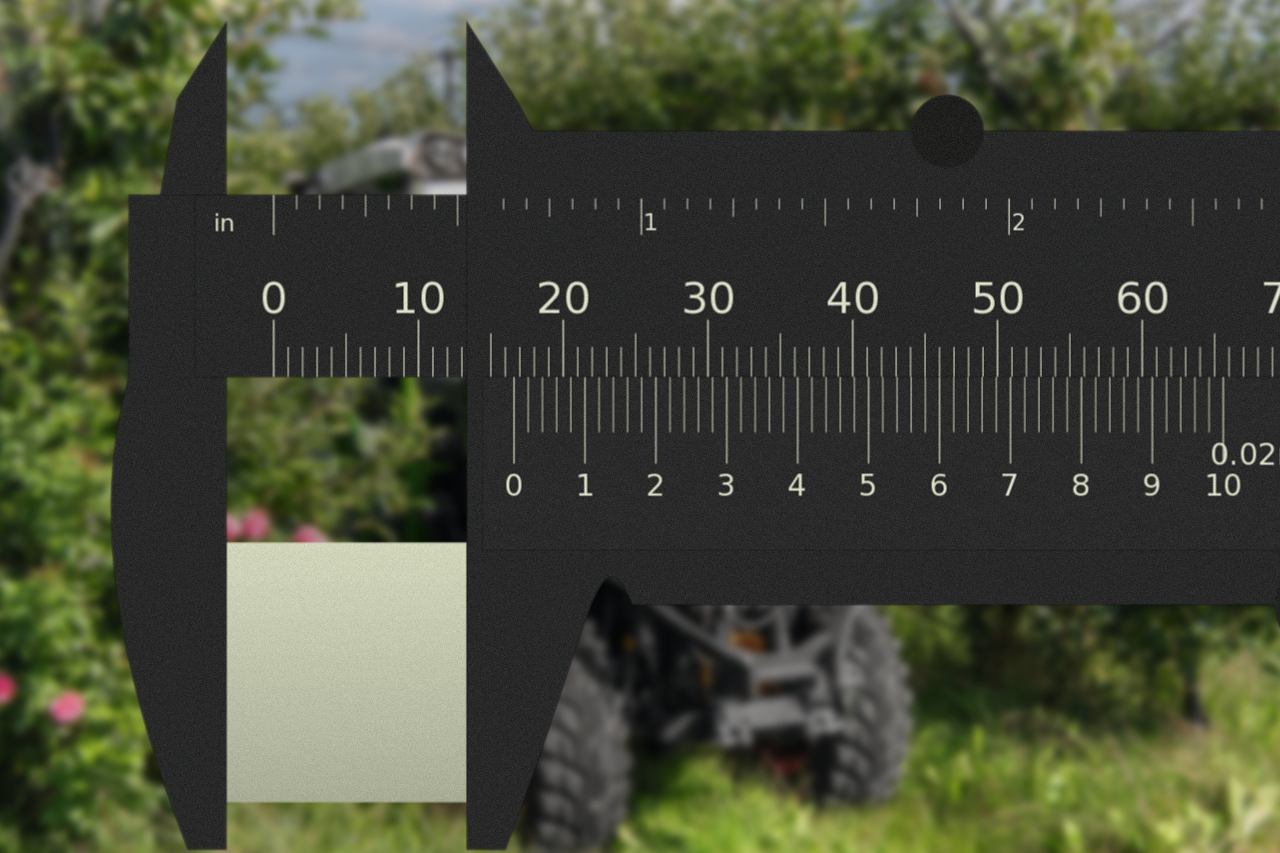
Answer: 16.6mm
